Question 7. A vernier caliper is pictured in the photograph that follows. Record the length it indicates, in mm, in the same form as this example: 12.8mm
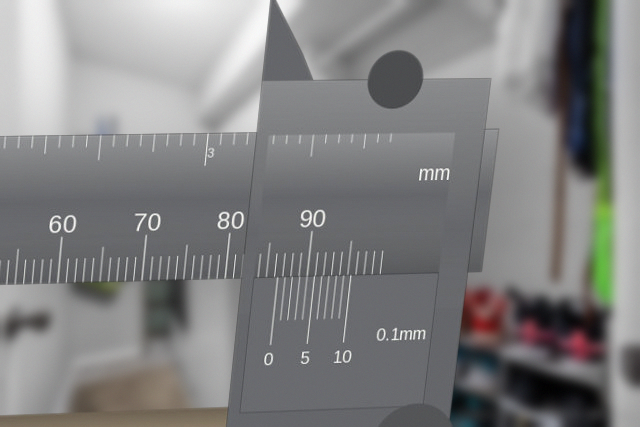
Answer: 86.4mm
